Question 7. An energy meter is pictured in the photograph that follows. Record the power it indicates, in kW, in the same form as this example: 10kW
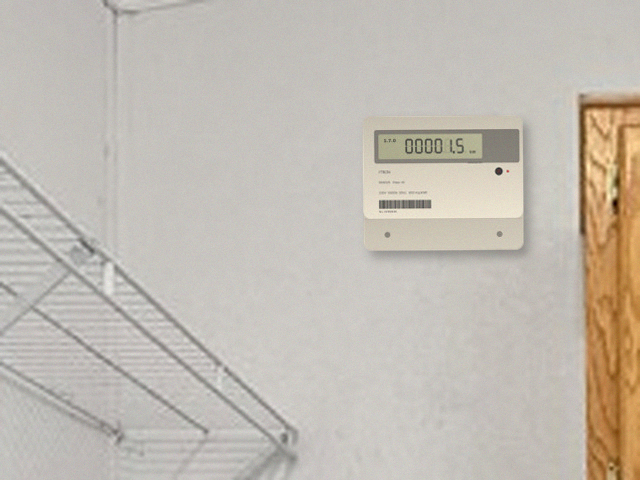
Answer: 1.5kW
